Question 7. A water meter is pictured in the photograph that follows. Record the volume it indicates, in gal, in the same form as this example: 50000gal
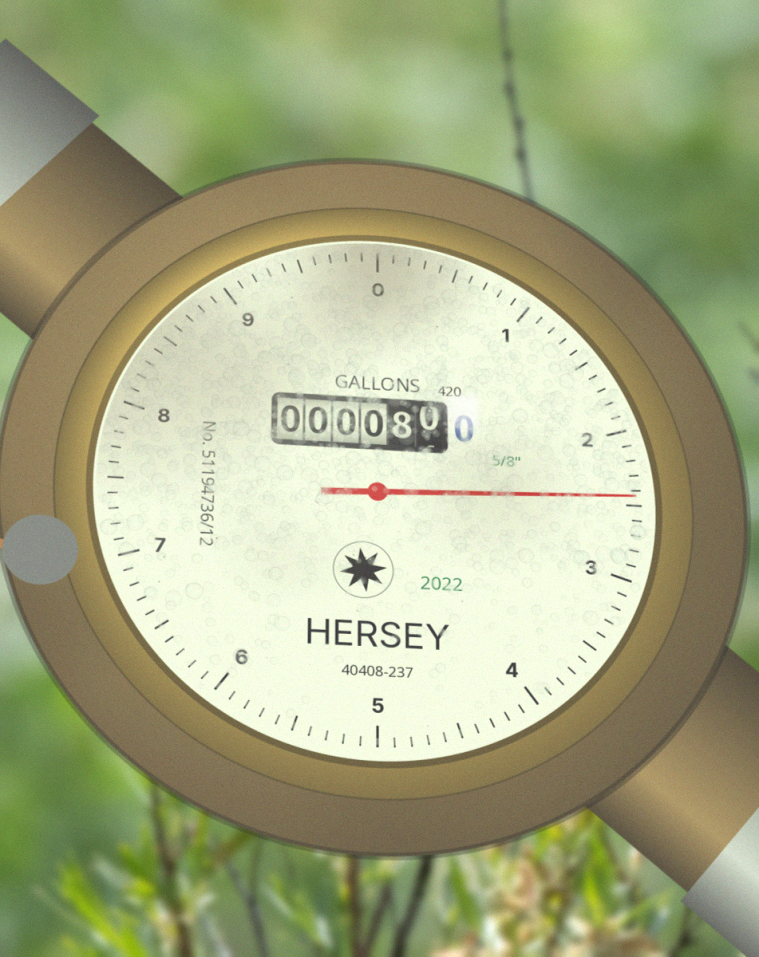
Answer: 802.4gal
